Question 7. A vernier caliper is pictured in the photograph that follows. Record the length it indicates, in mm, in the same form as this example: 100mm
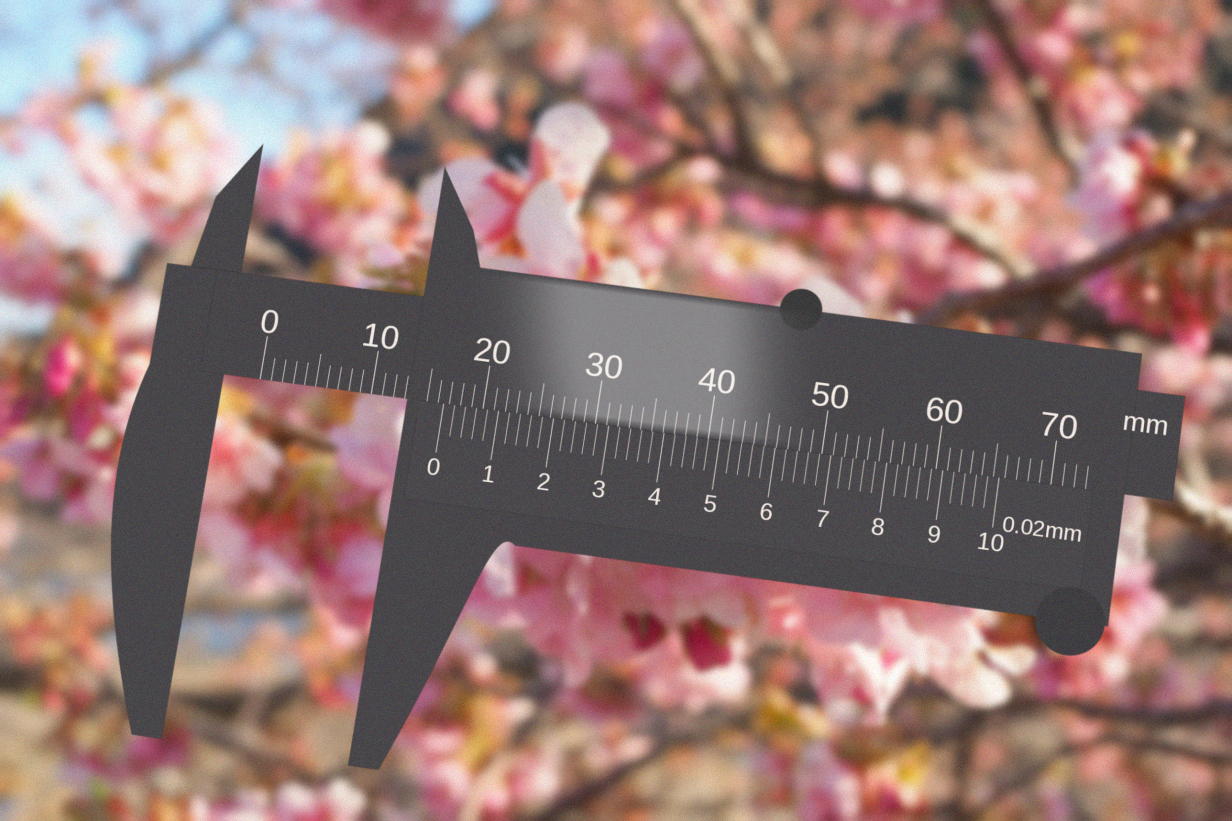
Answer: 16.5mm
